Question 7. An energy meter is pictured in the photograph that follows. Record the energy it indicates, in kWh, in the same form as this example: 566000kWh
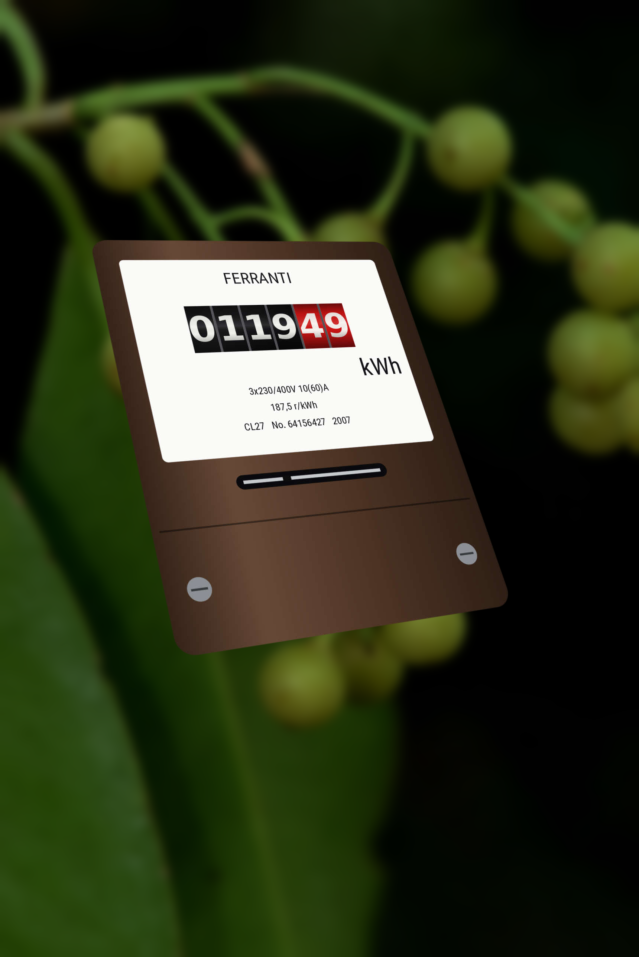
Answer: 119.49kWh
